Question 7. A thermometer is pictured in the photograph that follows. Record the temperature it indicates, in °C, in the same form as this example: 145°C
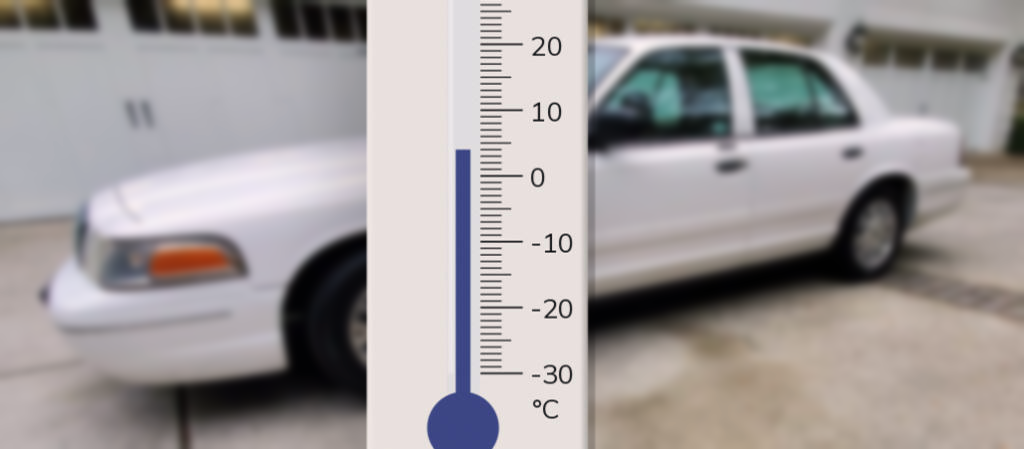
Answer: 4°C
